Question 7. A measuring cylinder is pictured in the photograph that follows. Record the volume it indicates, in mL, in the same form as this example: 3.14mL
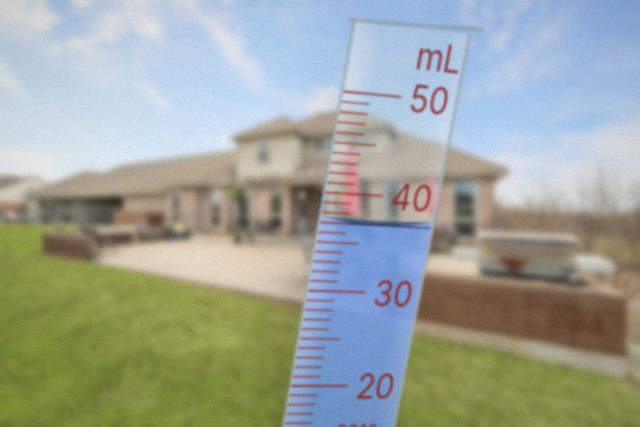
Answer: 37mL
